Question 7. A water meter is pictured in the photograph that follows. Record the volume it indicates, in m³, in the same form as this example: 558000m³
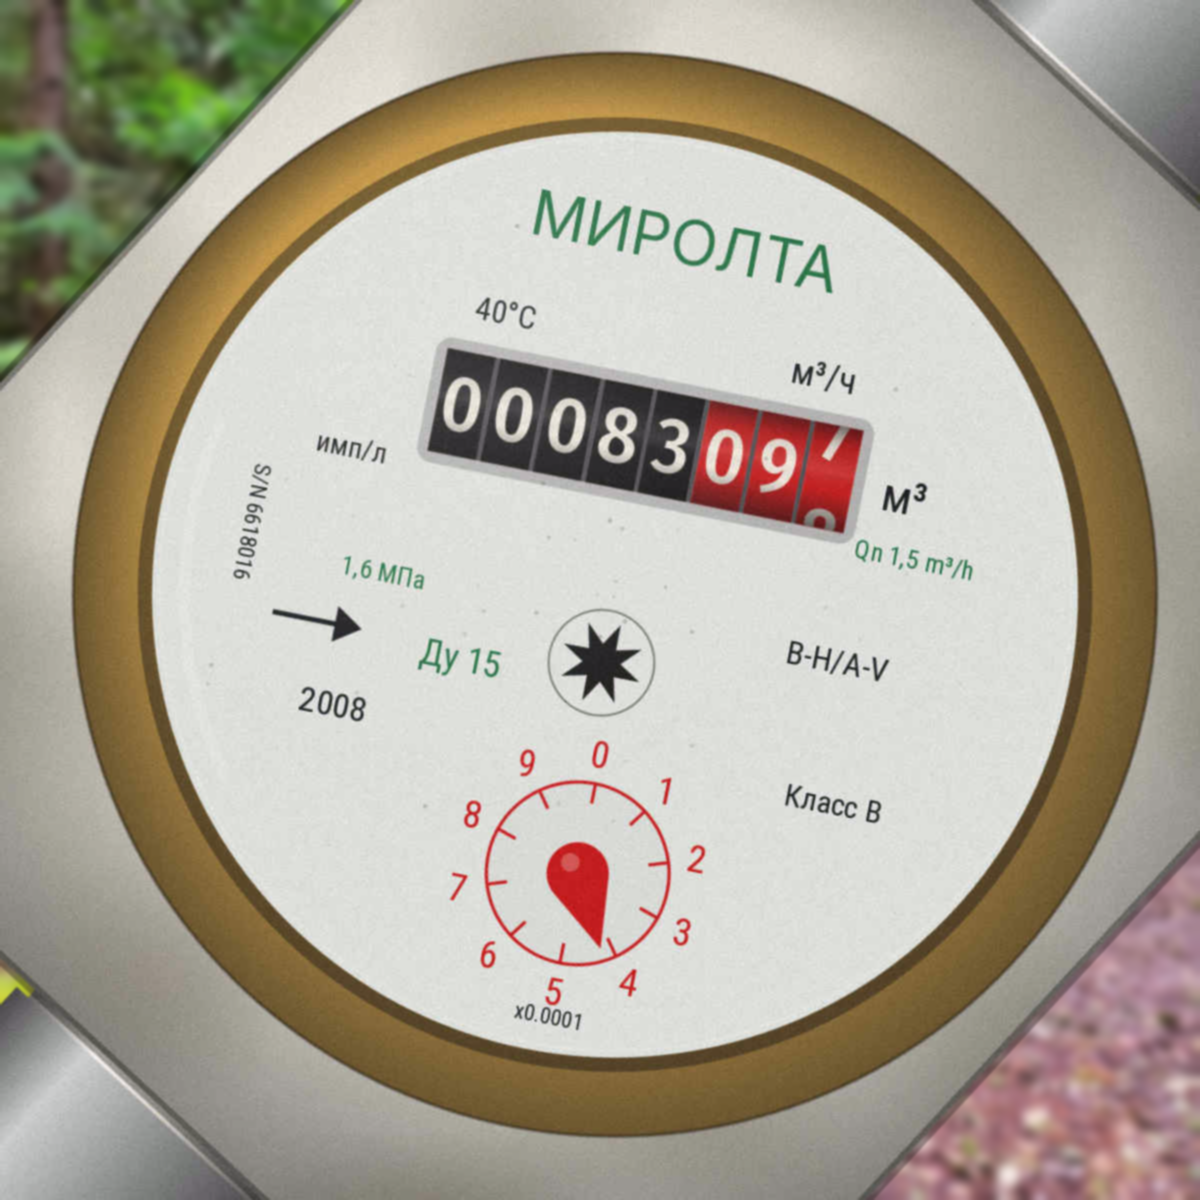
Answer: 83.0974m³
